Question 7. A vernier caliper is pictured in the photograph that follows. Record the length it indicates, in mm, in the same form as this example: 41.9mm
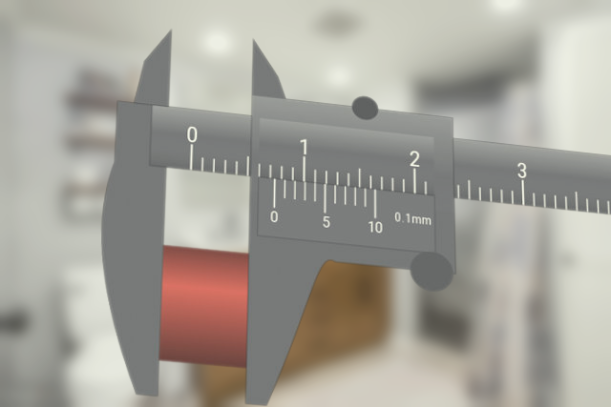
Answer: 7.4mm
